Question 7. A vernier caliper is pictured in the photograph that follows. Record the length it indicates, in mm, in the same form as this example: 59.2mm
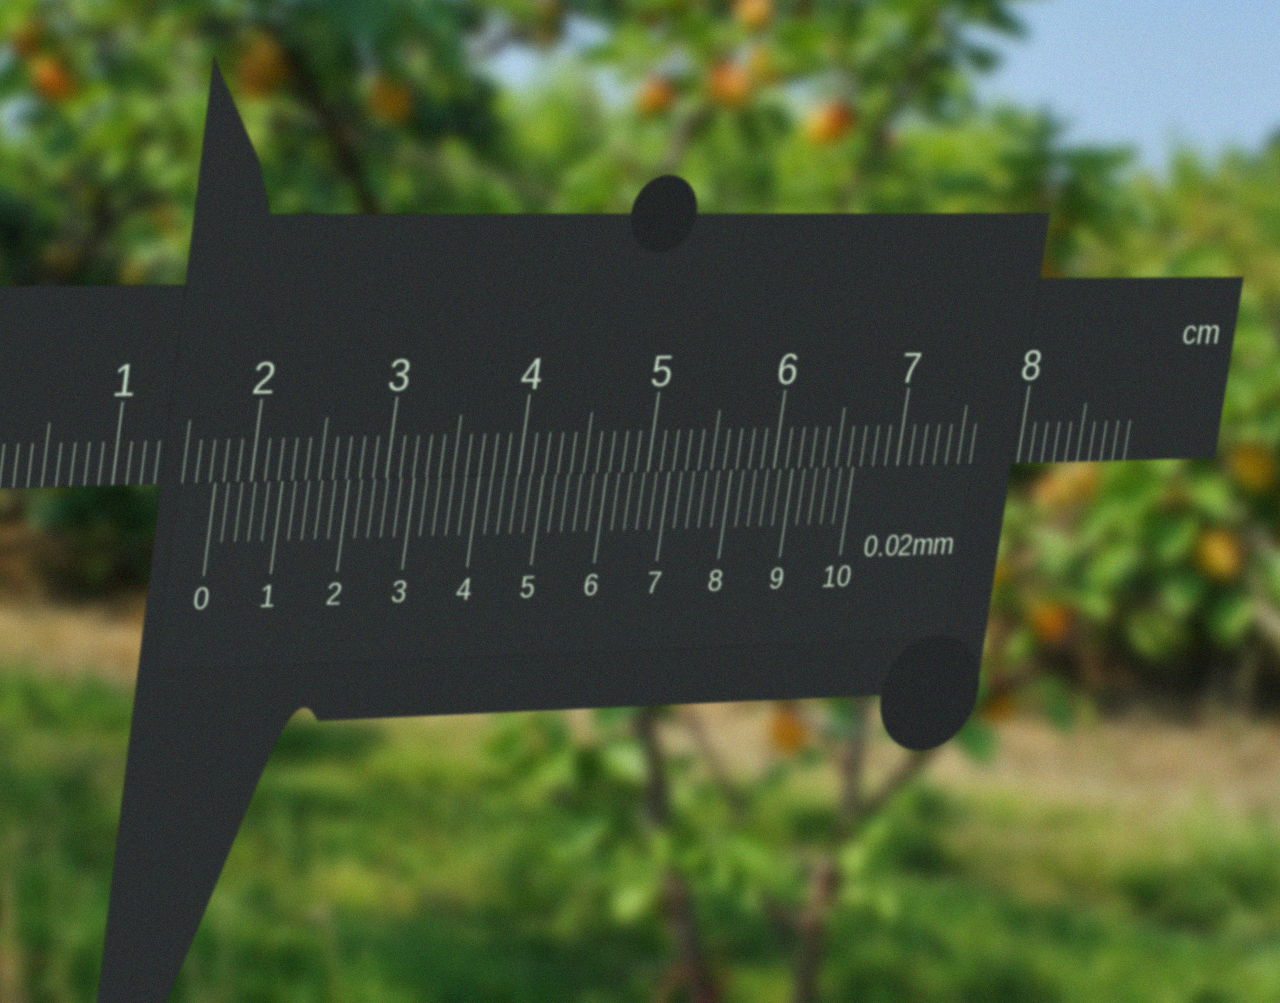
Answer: 17.4mm
